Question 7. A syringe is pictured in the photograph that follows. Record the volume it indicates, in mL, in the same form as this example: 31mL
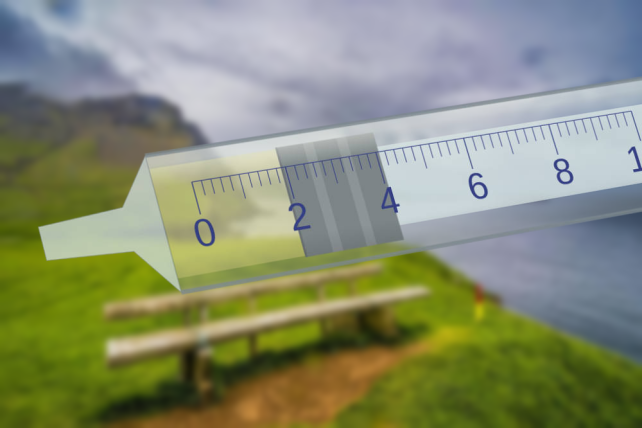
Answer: 1.9mL
